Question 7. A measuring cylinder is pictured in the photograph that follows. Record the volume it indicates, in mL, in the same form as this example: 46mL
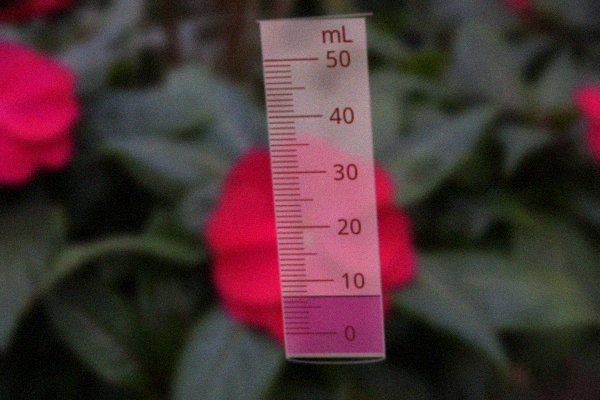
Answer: 7mL
